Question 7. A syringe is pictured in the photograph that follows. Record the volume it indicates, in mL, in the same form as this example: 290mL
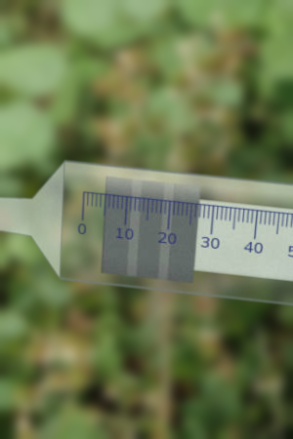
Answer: 5mL
